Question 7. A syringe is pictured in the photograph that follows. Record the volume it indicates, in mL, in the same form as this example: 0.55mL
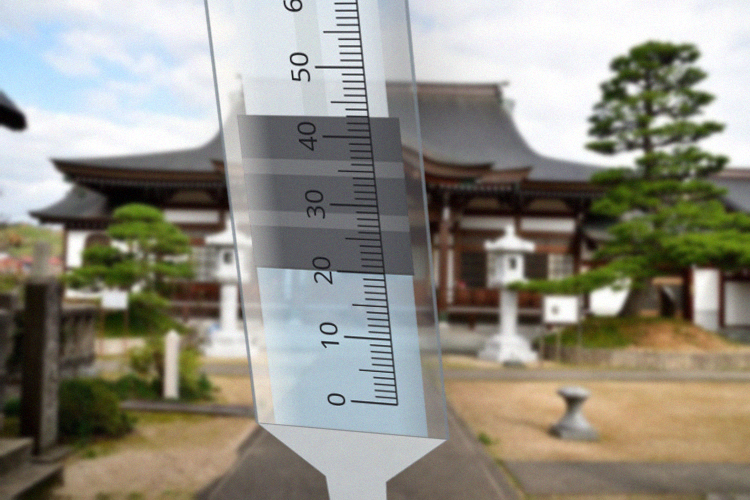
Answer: 20mL
